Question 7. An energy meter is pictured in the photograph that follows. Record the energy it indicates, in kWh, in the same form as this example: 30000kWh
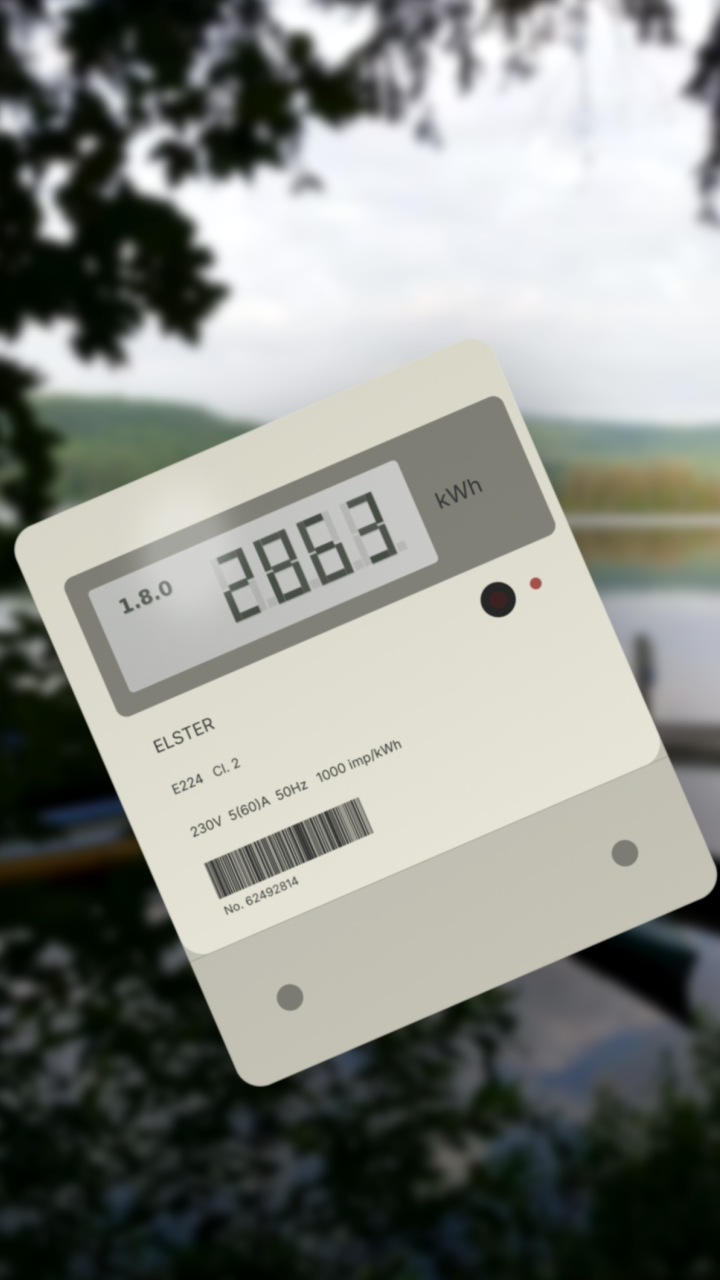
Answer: 2863kWh
